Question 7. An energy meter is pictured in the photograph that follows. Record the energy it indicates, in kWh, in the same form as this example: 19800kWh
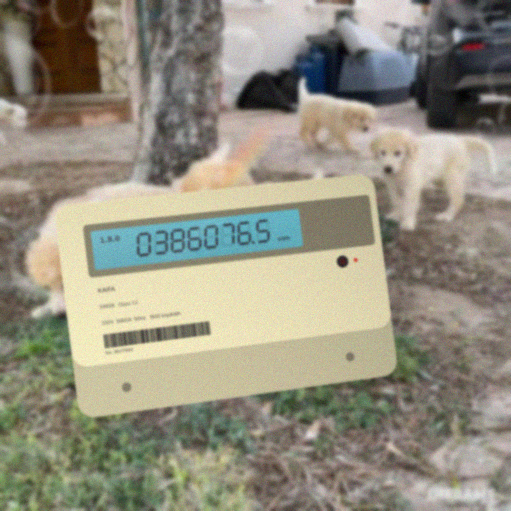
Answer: 386076.5kWh
